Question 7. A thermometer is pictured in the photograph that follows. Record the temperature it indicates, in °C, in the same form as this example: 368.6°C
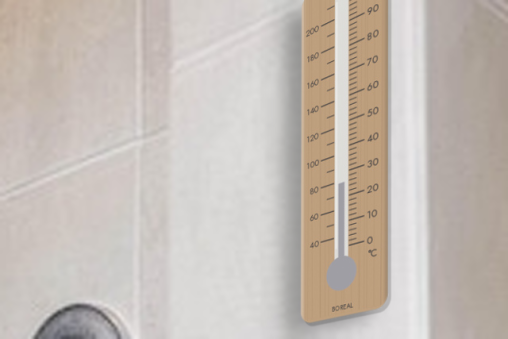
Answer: 26°C
